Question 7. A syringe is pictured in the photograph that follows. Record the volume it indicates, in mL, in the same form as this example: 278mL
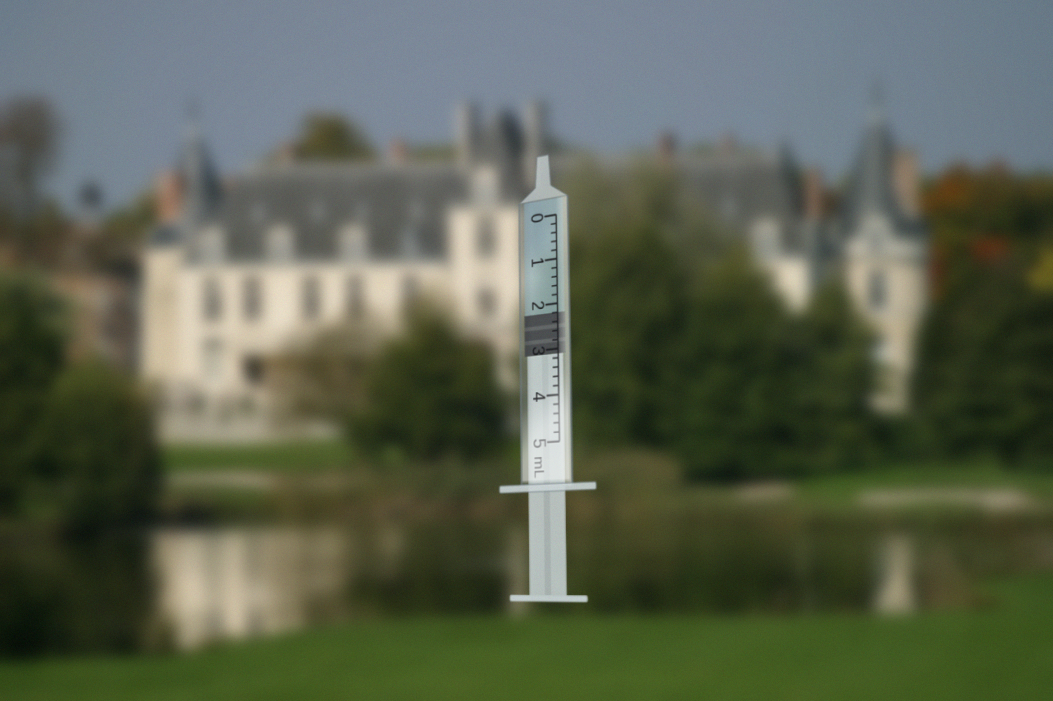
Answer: 2.2mL
